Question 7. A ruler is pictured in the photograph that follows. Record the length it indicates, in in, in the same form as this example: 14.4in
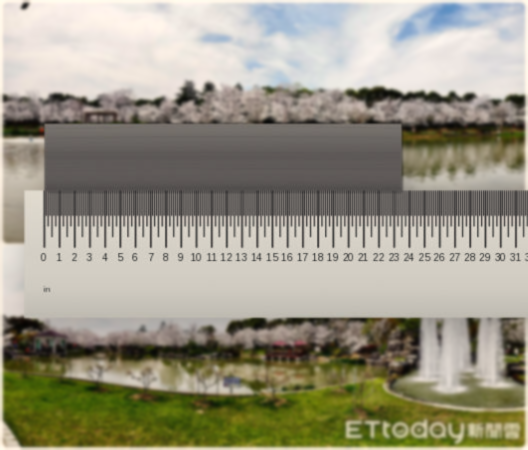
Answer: 23.5in
